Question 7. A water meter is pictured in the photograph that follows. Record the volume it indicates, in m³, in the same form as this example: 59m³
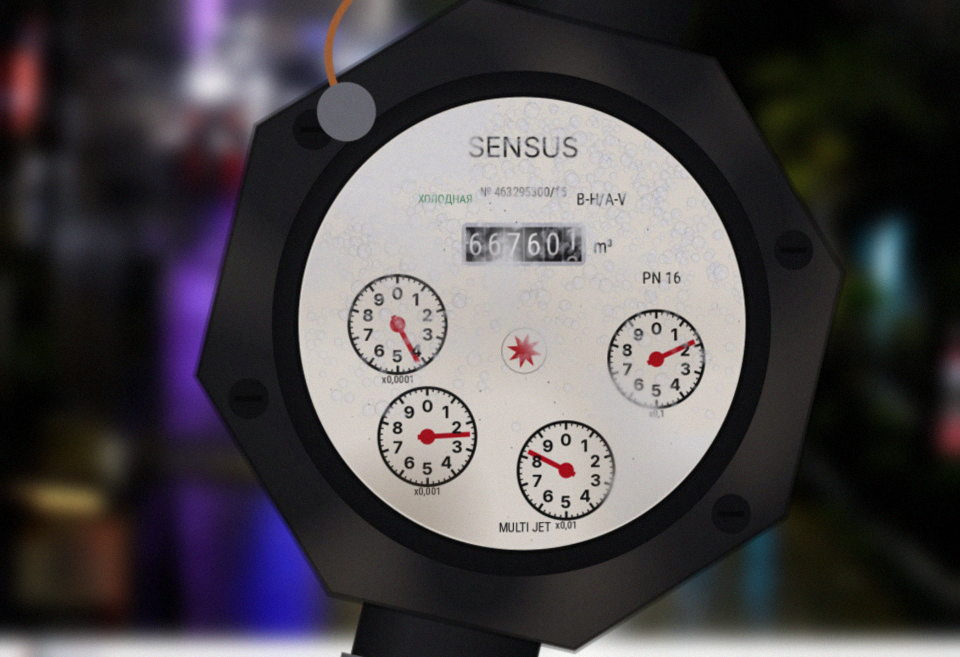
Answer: 667601.1824m³
